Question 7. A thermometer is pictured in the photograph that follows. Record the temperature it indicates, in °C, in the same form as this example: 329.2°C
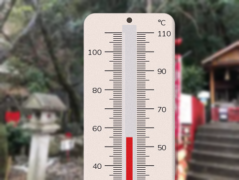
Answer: 55°C
